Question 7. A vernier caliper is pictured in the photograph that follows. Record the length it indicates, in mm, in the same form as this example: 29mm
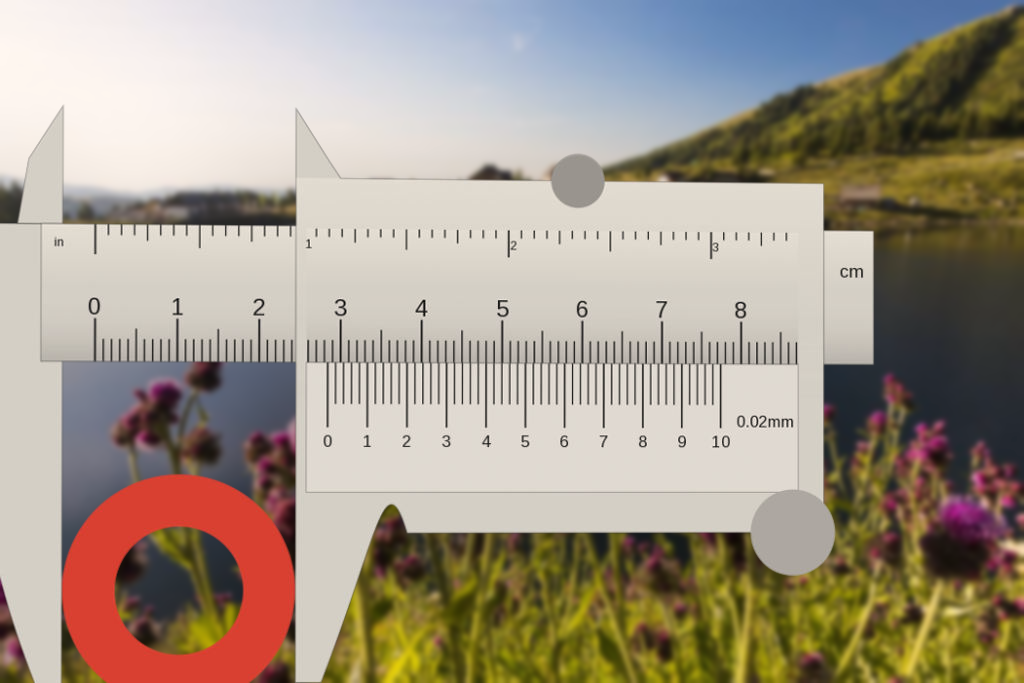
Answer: 28.4mm
